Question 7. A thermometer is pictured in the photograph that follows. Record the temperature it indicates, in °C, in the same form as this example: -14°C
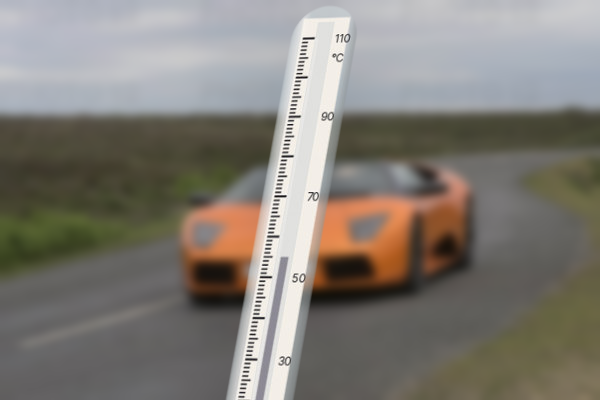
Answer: 55°C
